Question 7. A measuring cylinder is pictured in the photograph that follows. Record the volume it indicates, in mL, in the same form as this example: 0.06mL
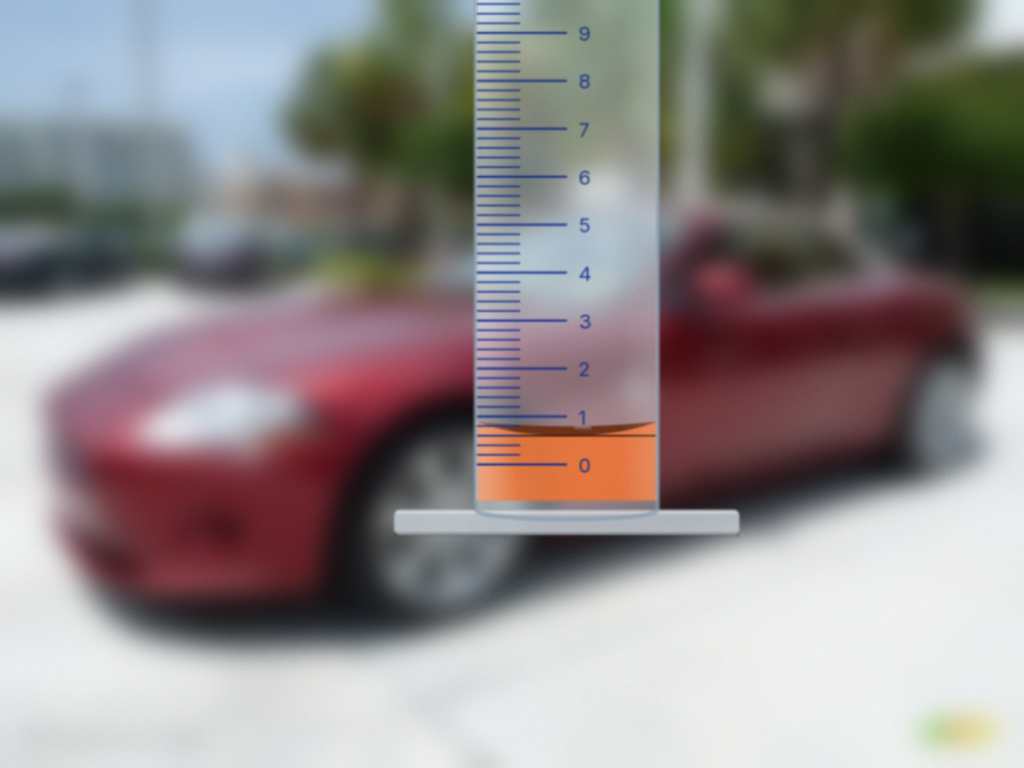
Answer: 0.6mL
